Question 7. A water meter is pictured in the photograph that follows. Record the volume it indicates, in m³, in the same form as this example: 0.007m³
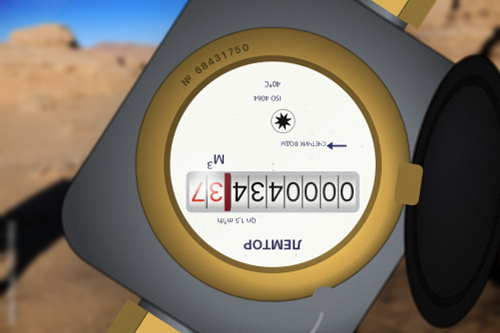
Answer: 434.37m³
